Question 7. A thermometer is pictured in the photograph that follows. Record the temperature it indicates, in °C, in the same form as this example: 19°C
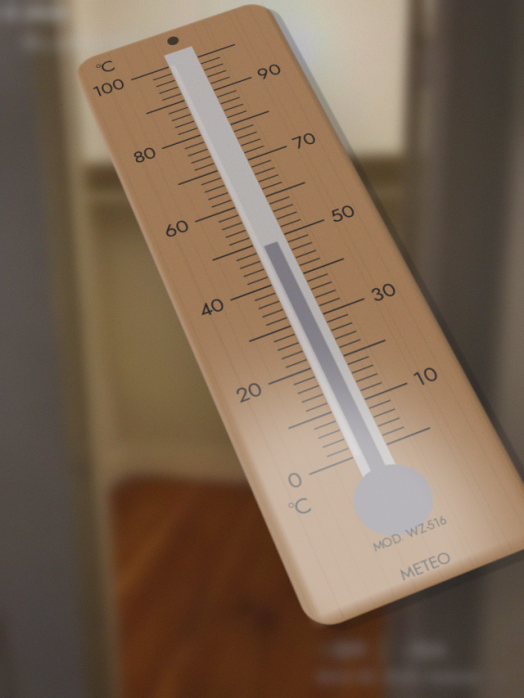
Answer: 49°C
